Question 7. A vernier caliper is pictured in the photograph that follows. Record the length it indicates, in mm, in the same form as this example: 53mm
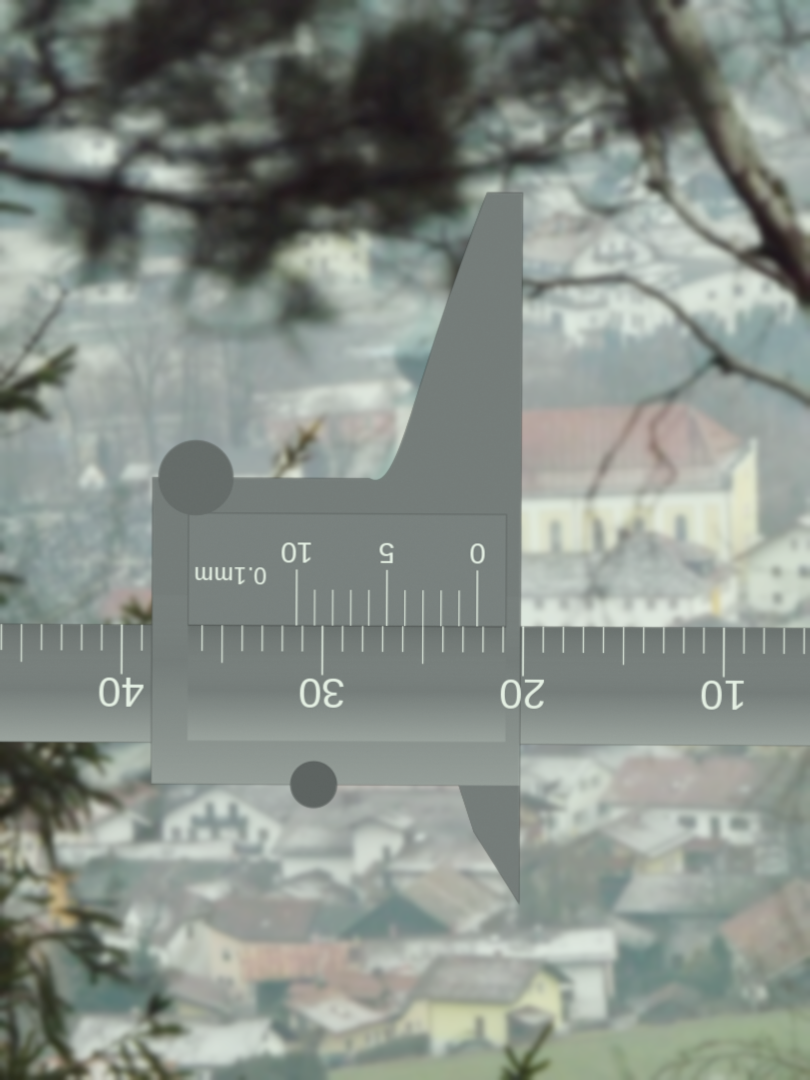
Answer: 22.3mm
